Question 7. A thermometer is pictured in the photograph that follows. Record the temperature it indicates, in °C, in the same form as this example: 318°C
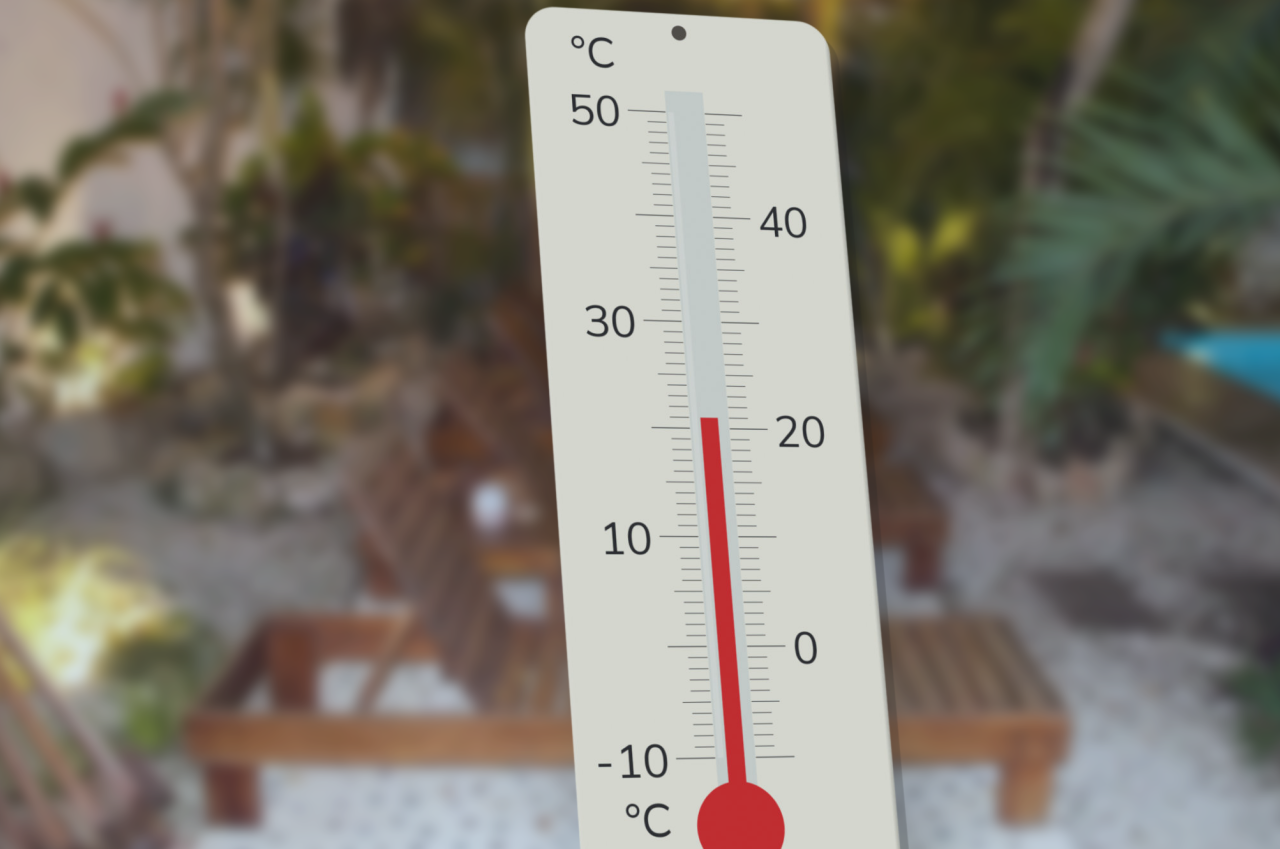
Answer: 21°C
